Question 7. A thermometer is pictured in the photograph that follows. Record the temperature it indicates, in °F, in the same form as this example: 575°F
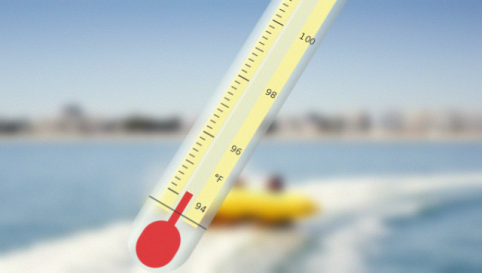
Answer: 94.2°F
